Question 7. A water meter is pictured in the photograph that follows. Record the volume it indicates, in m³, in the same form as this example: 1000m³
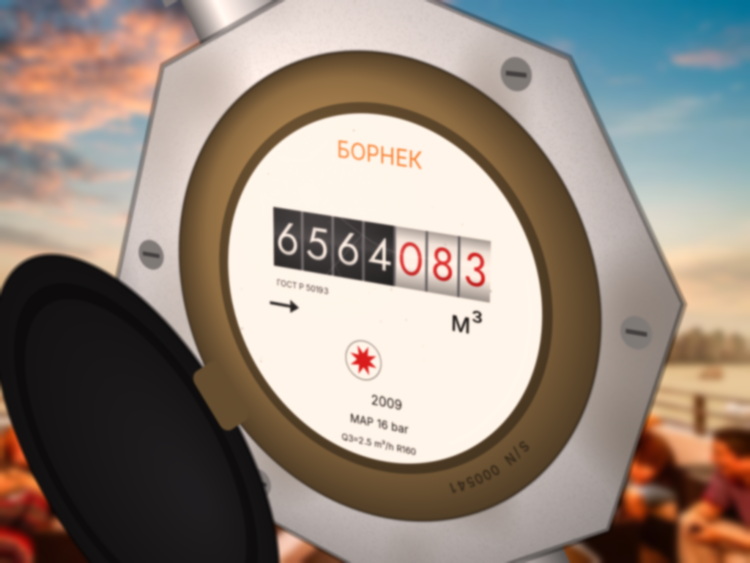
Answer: 6564.083m³
